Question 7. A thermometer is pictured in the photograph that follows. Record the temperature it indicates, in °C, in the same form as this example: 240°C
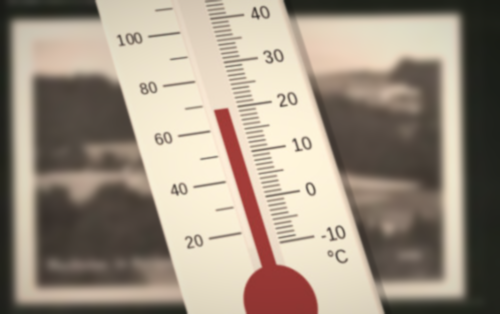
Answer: 20°C
